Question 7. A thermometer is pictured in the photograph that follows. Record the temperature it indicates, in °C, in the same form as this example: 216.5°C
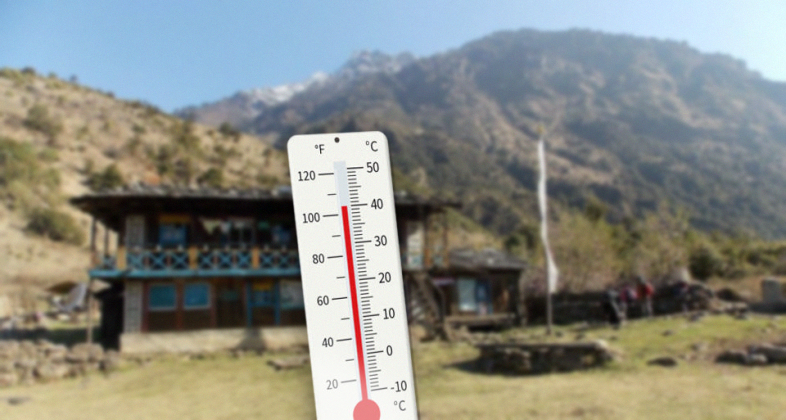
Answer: 40°C
